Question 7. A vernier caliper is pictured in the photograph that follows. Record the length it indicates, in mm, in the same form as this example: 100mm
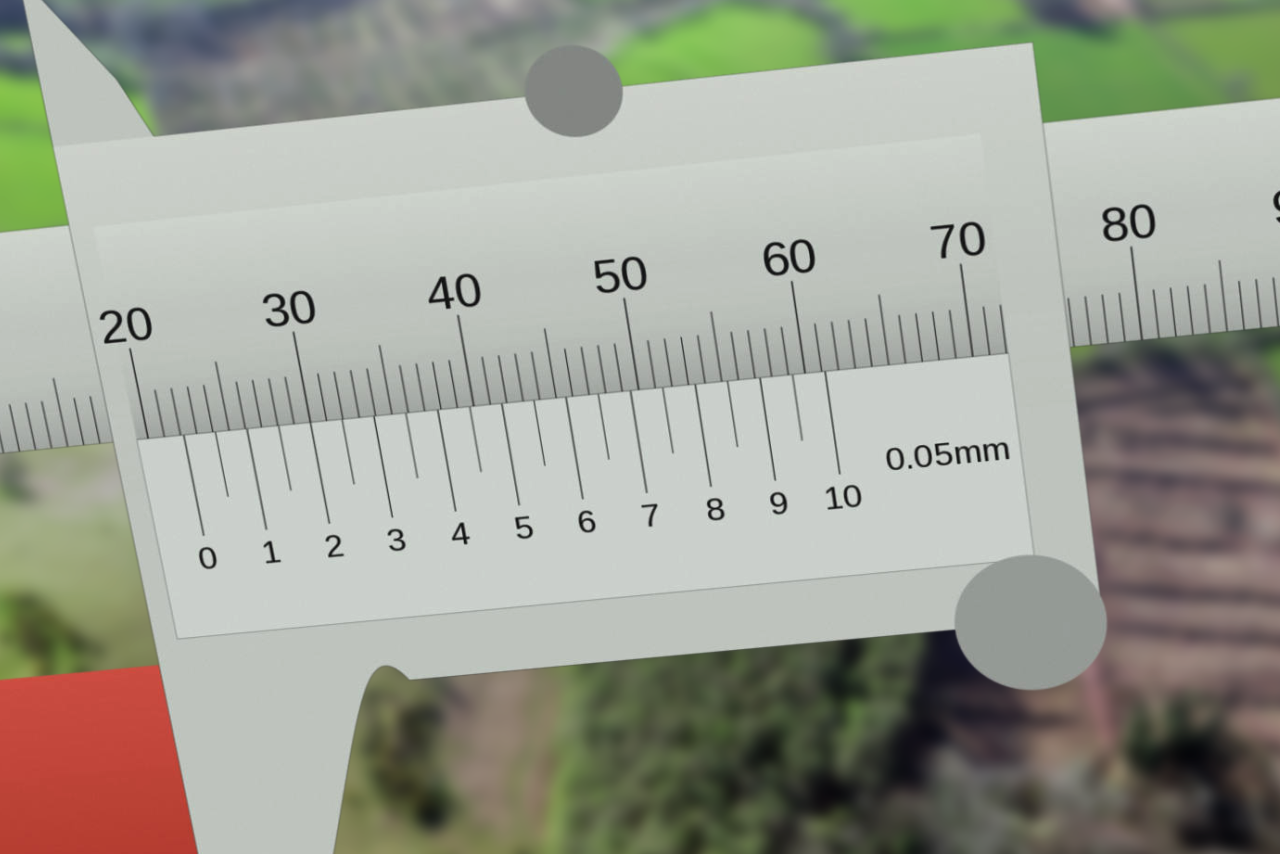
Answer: 22.2mm
